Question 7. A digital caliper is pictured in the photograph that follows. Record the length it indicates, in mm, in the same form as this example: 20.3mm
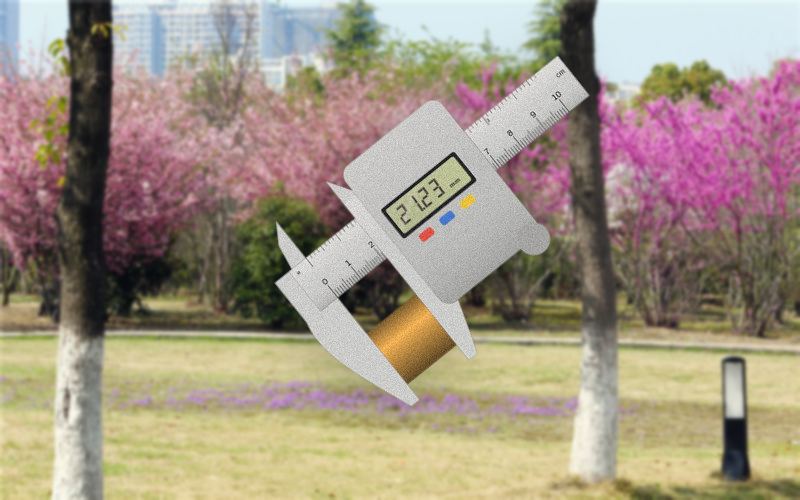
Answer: 21.23mm
